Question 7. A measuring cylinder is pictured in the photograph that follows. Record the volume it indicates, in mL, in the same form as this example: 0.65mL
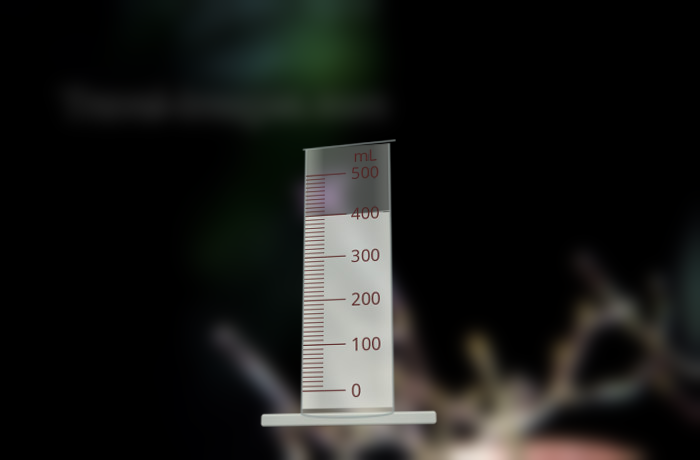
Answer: 400mL
